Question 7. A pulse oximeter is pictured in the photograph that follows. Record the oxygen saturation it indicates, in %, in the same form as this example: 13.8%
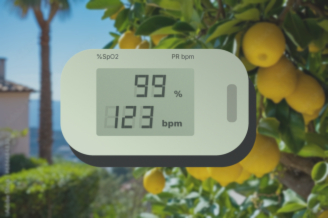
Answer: 99%
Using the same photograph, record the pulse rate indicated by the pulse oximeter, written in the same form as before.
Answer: 123bpm
